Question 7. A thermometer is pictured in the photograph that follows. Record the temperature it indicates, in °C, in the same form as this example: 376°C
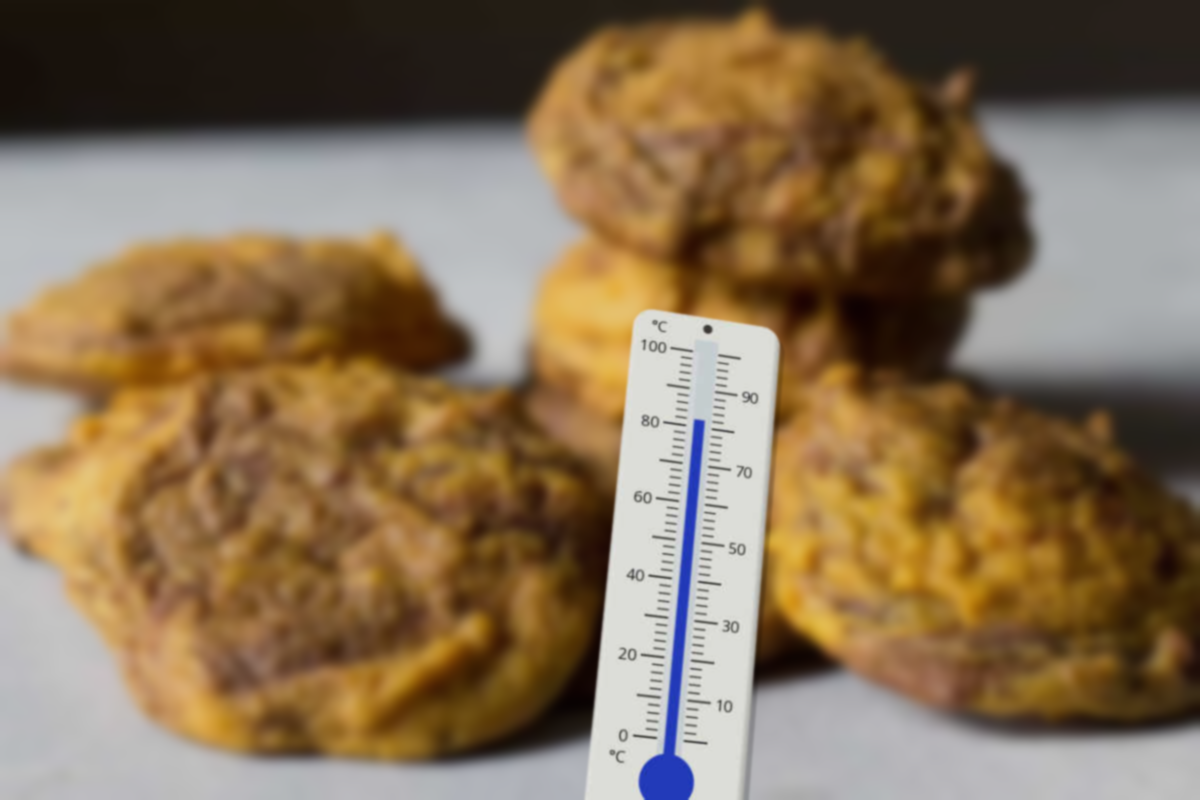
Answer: 82°C
